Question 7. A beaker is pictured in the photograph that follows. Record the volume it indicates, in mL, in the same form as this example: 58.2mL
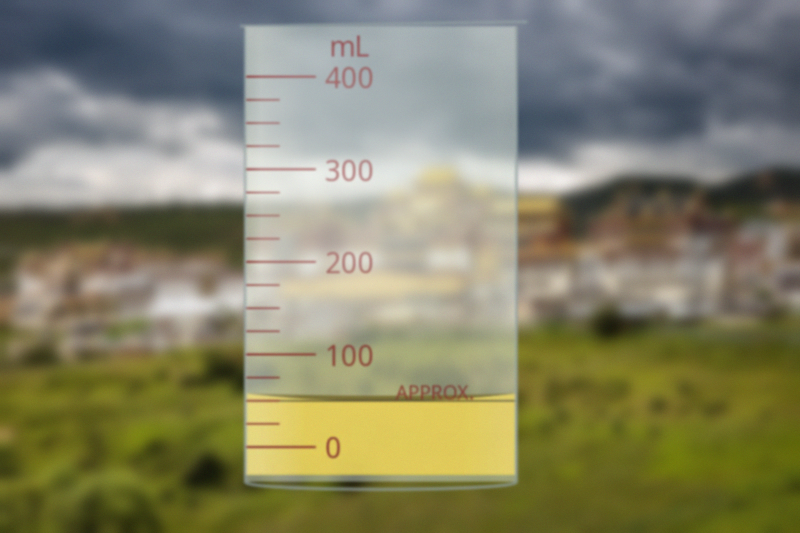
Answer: 50mL
